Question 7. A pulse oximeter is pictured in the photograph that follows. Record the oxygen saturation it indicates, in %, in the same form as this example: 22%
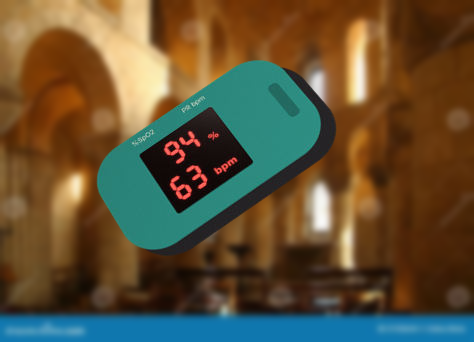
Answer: 94%
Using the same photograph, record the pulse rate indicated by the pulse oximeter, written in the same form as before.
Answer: 63bpm
